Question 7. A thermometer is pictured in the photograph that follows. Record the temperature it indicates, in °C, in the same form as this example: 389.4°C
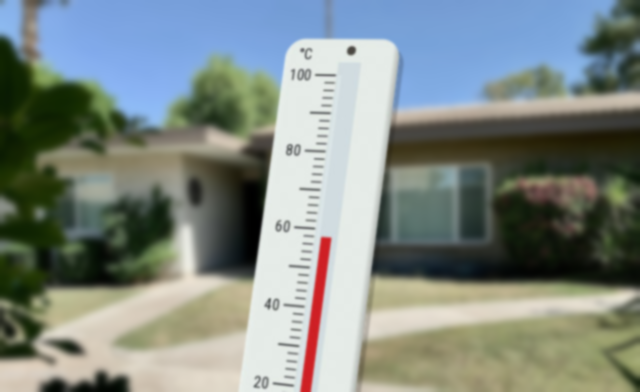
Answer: 58°C
